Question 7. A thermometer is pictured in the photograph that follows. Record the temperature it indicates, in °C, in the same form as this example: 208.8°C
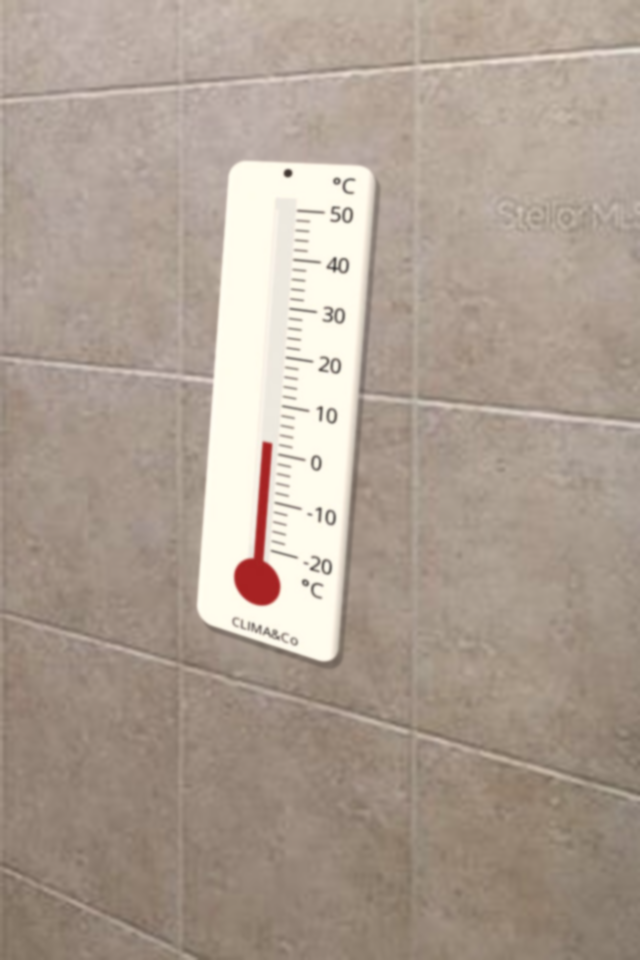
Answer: 2°C
